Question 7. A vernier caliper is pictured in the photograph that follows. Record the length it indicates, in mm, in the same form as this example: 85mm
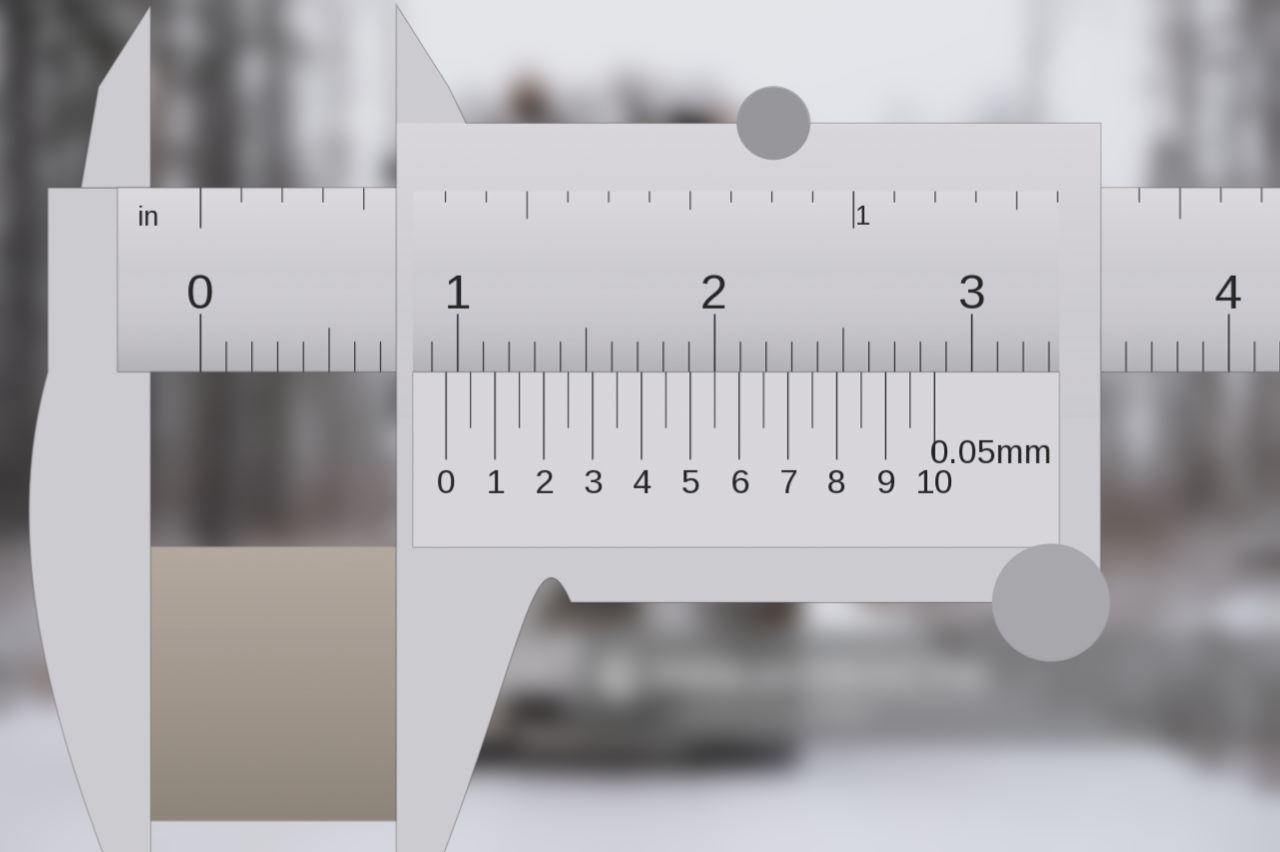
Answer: 9.55mm
